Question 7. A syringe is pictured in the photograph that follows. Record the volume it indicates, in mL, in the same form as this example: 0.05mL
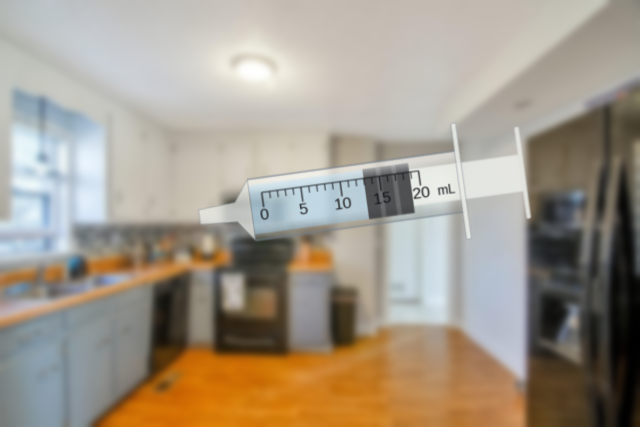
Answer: 13mL
